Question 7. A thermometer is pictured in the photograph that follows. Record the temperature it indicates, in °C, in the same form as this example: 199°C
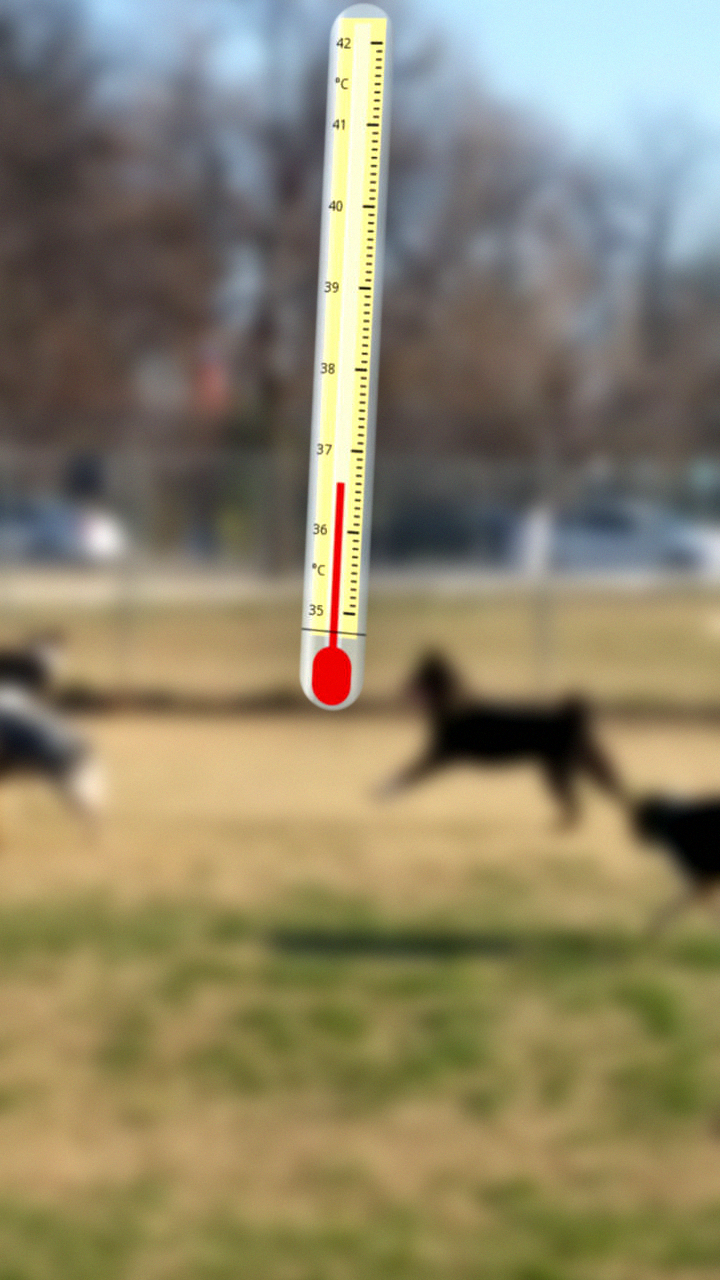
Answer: 36.6°C
